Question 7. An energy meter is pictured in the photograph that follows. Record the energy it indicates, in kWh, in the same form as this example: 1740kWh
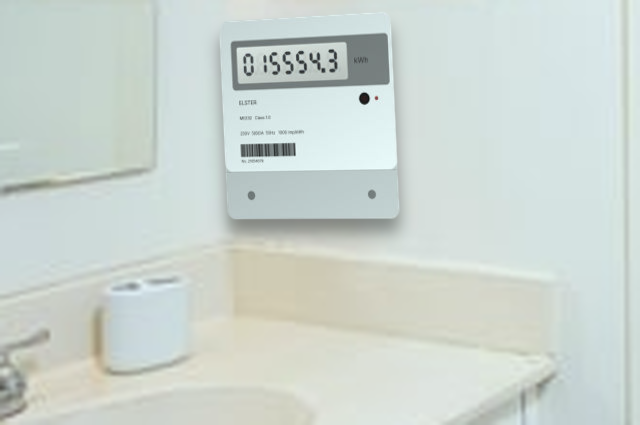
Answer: 15554.3kWh
